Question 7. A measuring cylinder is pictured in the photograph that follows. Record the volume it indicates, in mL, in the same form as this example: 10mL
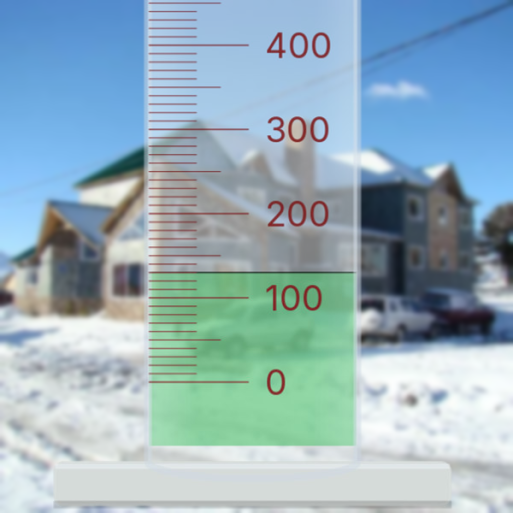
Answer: 130mL
